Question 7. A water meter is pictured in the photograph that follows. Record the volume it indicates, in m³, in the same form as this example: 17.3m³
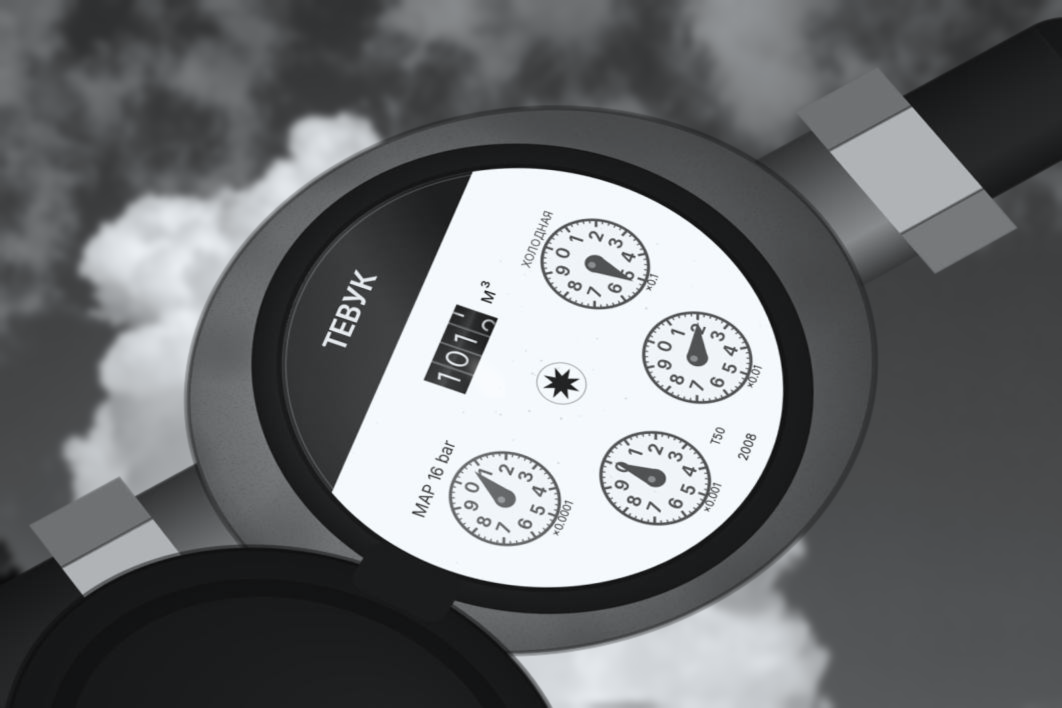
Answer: 1011.5200m³
